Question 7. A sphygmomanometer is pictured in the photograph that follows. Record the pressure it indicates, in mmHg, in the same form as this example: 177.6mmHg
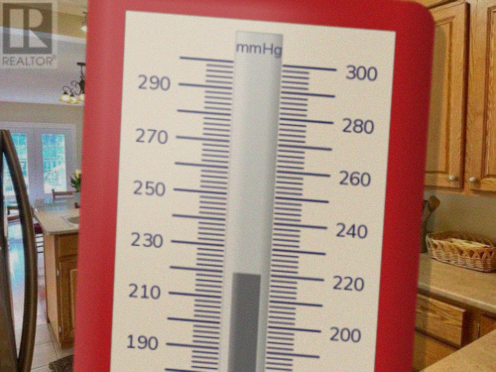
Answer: 220mmHg
